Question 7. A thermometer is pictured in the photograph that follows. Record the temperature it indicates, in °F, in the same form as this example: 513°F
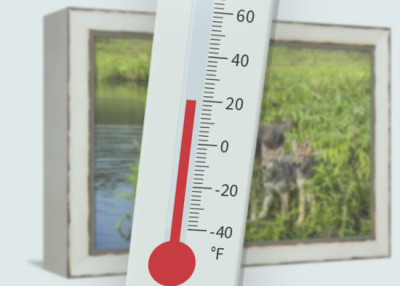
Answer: 20°F
